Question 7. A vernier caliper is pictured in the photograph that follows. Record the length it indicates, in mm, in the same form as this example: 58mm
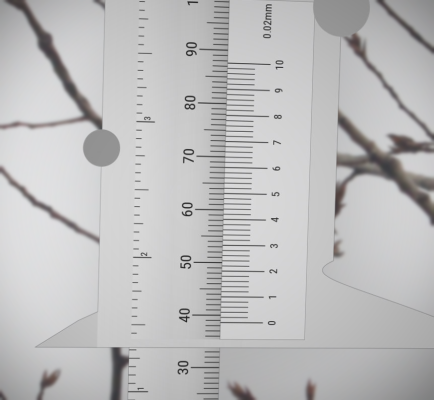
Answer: 38.6mm
